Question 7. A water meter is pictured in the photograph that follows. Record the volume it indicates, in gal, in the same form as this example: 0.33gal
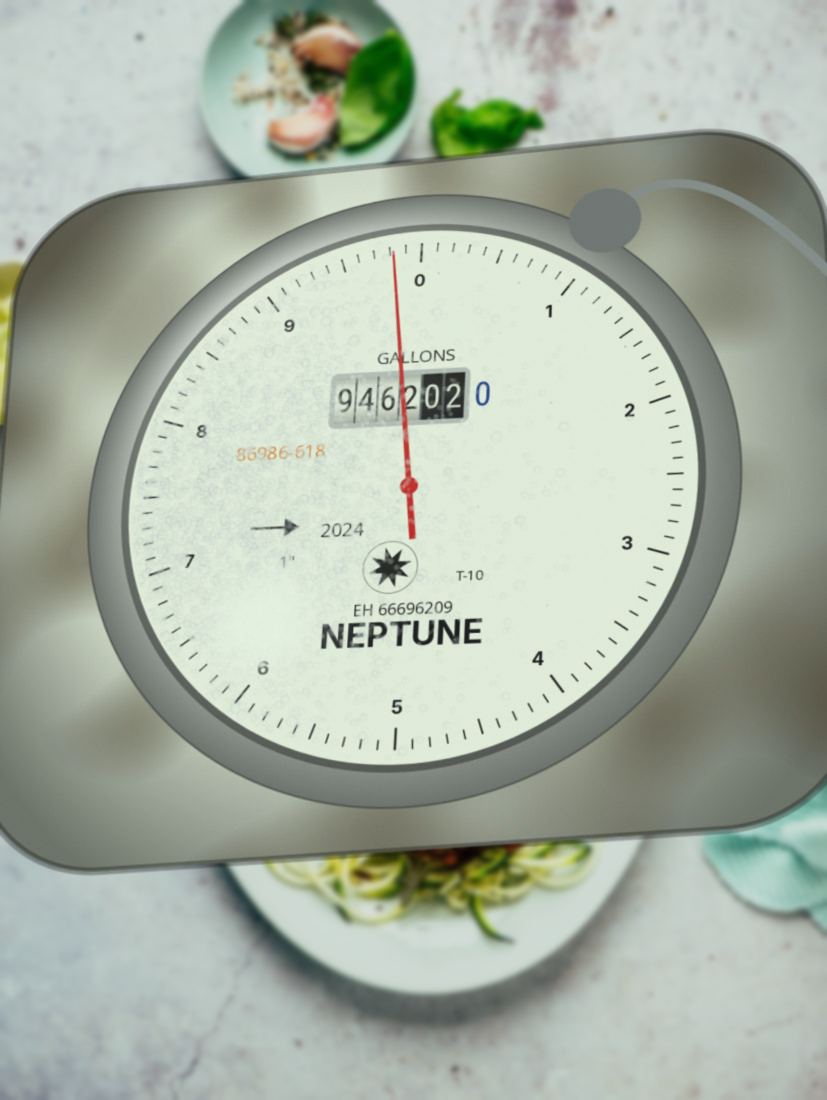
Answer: 9462019.8gal
